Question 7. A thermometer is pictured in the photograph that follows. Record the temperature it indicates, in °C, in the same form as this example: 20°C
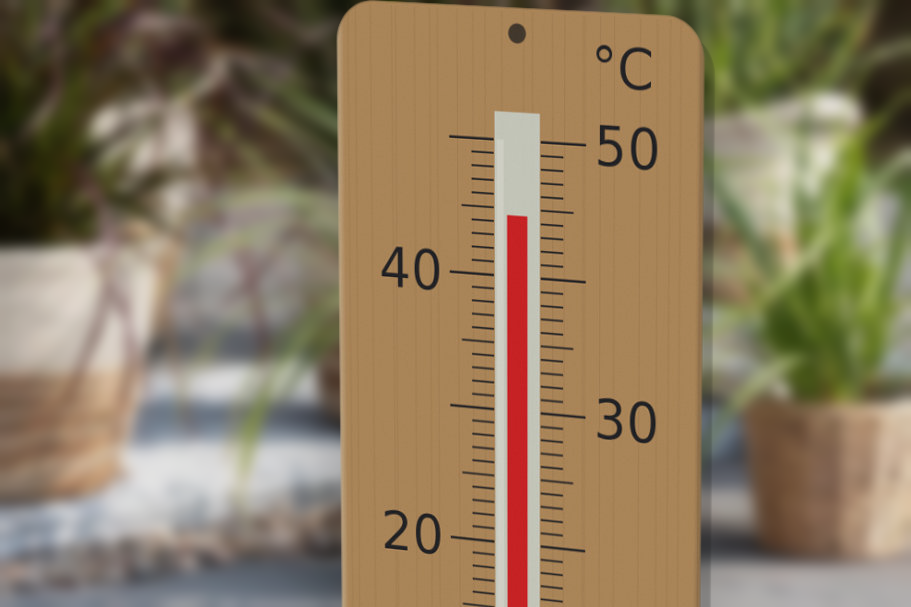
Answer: 44.5°C
